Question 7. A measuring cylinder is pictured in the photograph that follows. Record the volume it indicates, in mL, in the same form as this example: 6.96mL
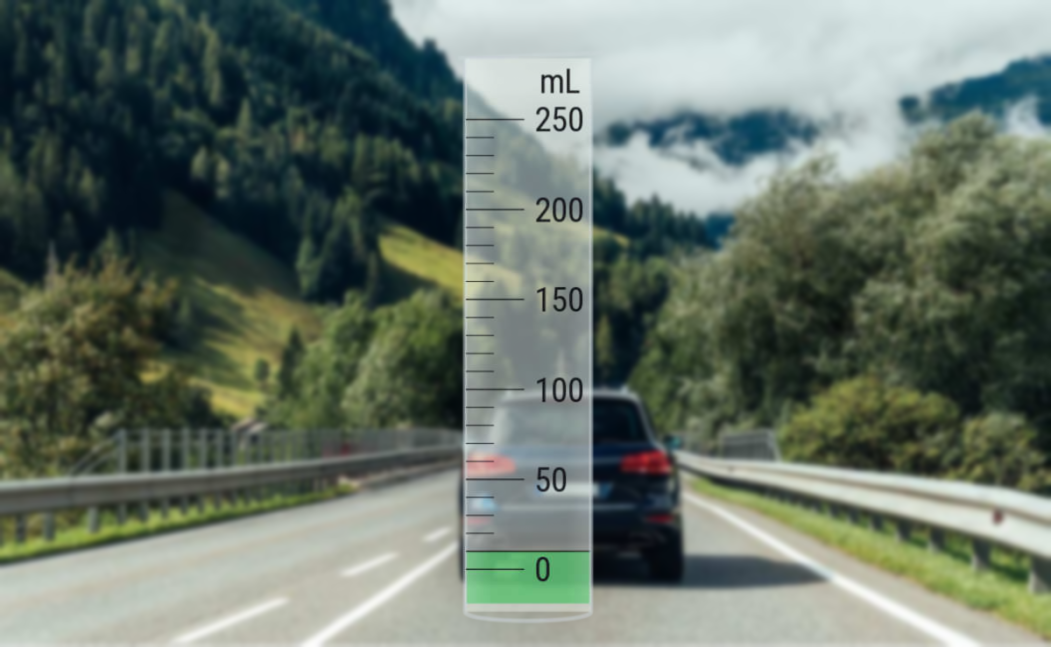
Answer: 10mL
